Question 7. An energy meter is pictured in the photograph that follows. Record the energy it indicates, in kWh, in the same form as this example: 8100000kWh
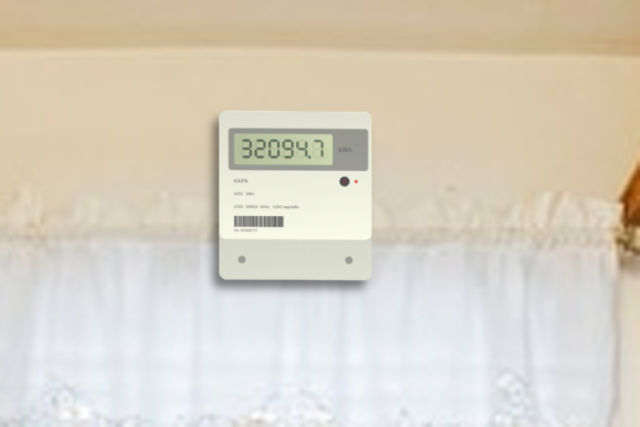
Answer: 32094.7kWh
